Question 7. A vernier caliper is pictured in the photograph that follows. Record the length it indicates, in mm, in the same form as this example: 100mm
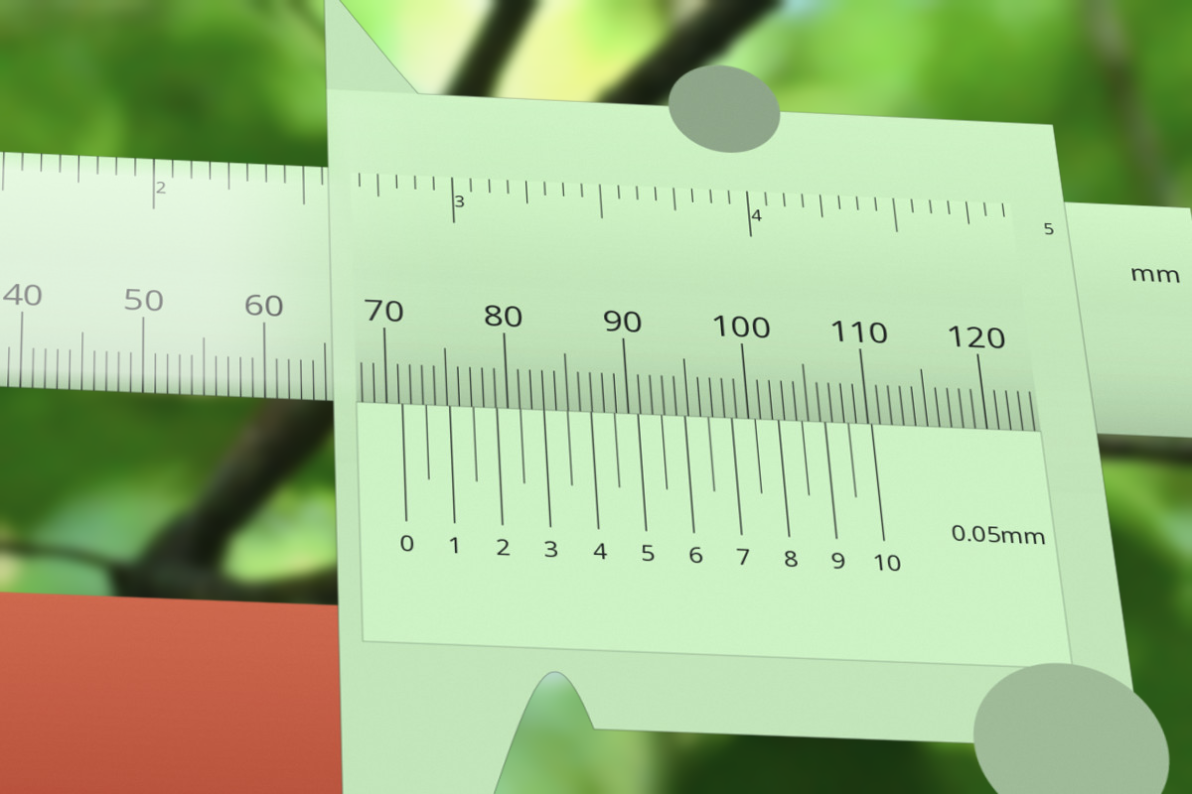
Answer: 71.3mm
